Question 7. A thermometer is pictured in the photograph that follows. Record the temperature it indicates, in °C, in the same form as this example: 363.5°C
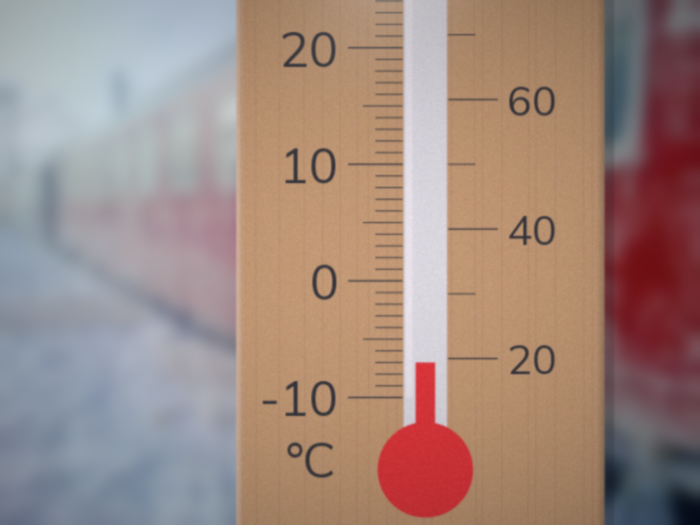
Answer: -7°C
